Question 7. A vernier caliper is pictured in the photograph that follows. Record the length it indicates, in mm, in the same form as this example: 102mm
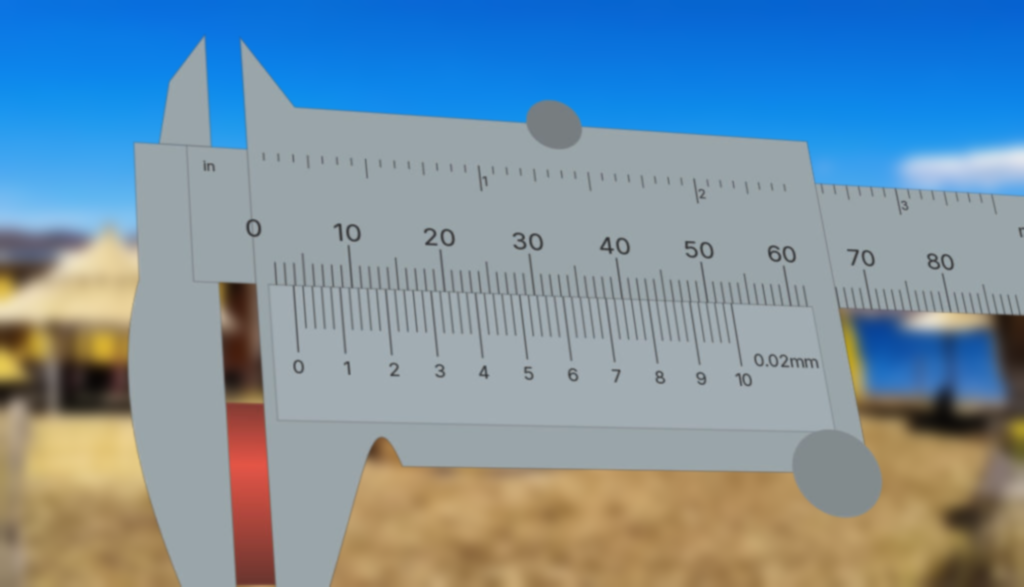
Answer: 3.8mm
